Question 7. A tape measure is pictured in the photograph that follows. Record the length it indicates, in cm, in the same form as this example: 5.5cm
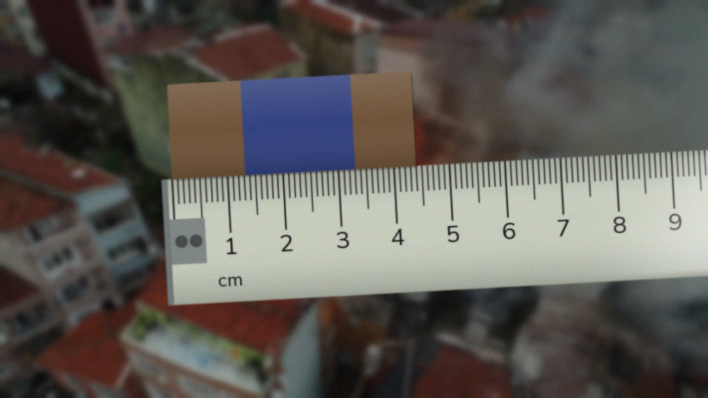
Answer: 4.4cm
